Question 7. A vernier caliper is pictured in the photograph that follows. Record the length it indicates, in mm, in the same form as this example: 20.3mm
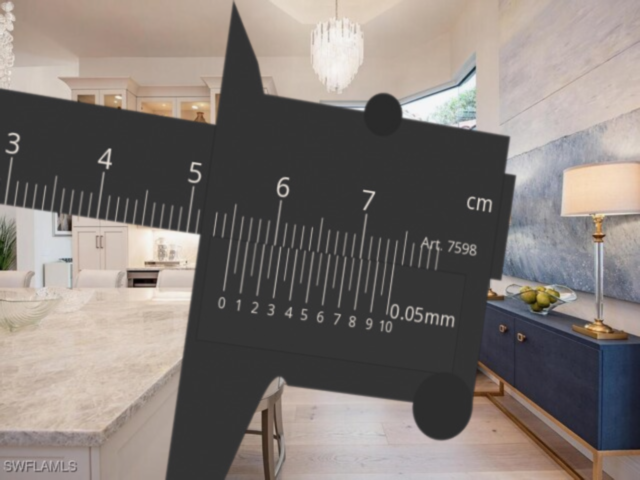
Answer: 55.0mm
